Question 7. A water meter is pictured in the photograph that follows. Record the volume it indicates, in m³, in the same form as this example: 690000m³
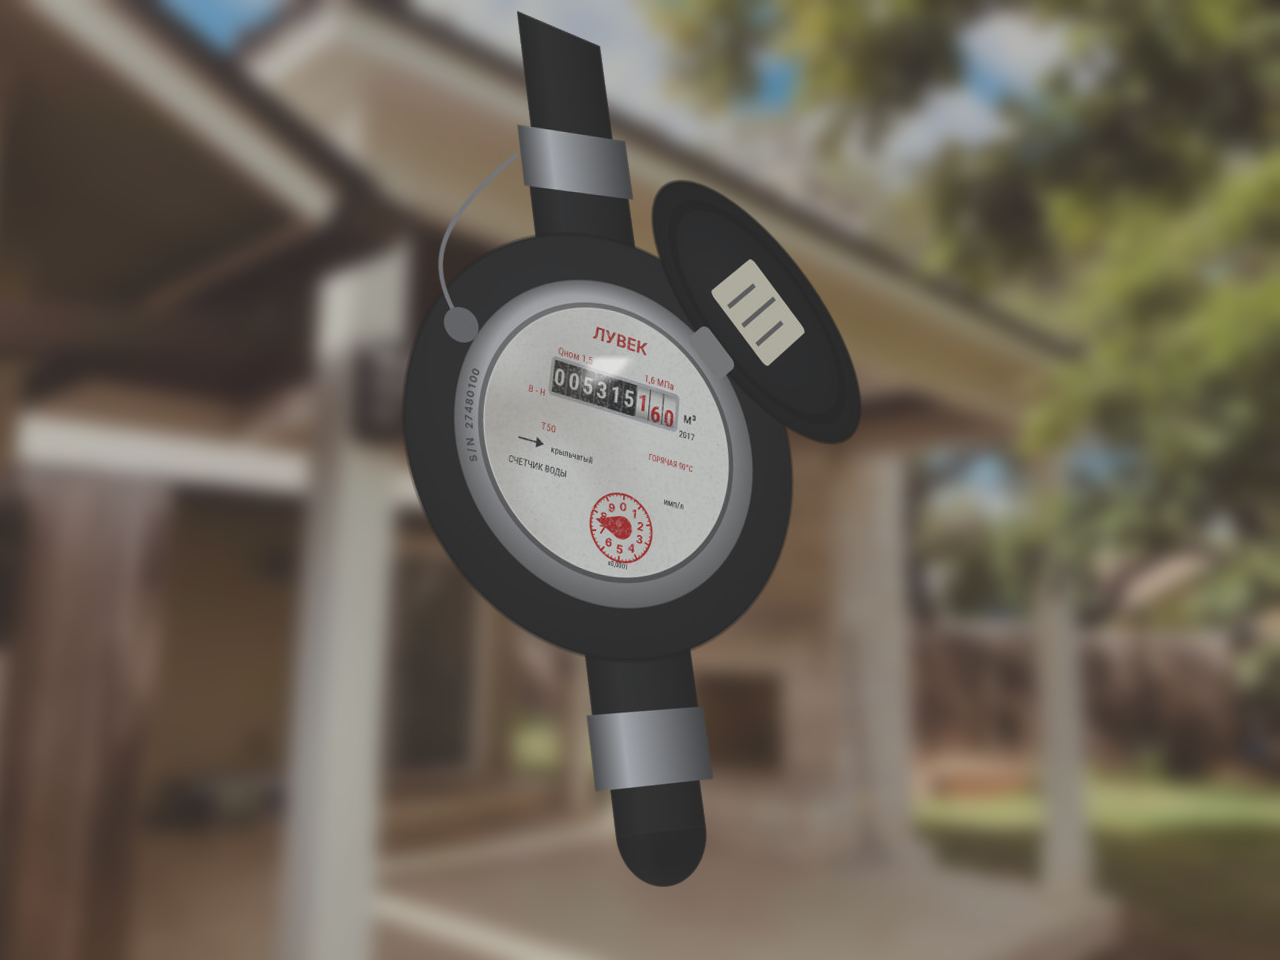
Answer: 5315.1597m³
